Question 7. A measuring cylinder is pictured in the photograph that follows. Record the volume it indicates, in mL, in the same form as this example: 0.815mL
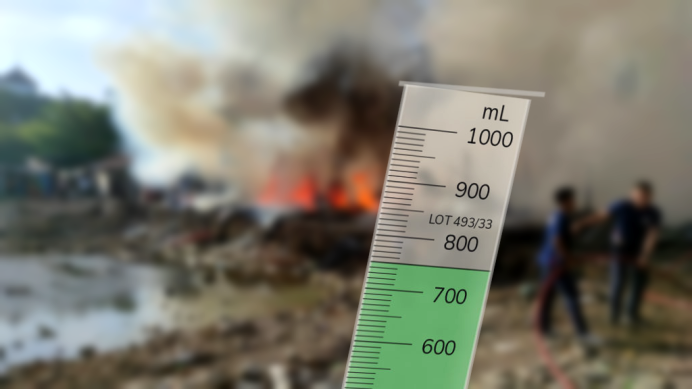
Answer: 750mL
